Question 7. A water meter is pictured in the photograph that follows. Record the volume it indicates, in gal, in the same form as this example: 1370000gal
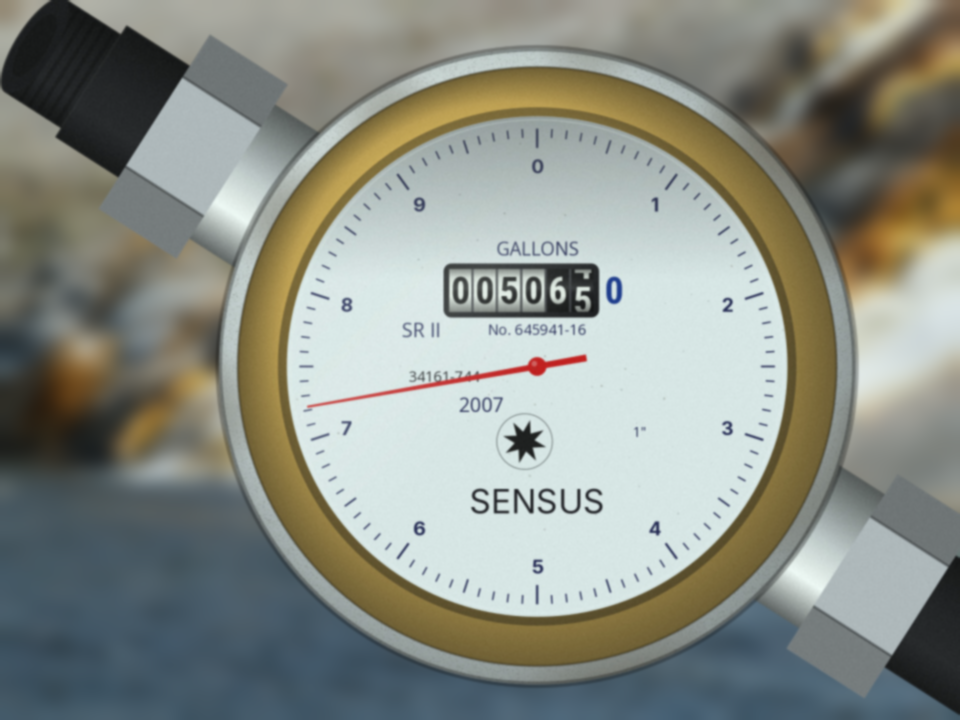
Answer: 50647.2gal
